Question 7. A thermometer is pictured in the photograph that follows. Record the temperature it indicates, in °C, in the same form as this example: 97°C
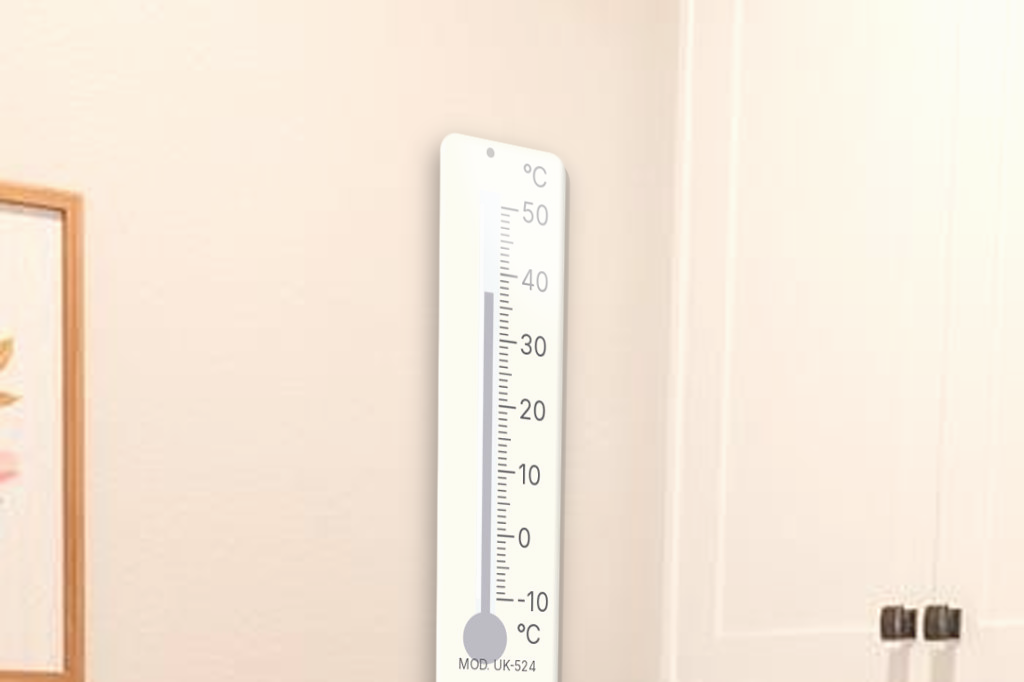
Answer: 37°C
